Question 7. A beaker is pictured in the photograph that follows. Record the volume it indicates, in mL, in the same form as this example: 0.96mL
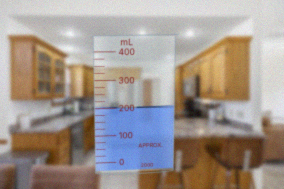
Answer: 200mL
